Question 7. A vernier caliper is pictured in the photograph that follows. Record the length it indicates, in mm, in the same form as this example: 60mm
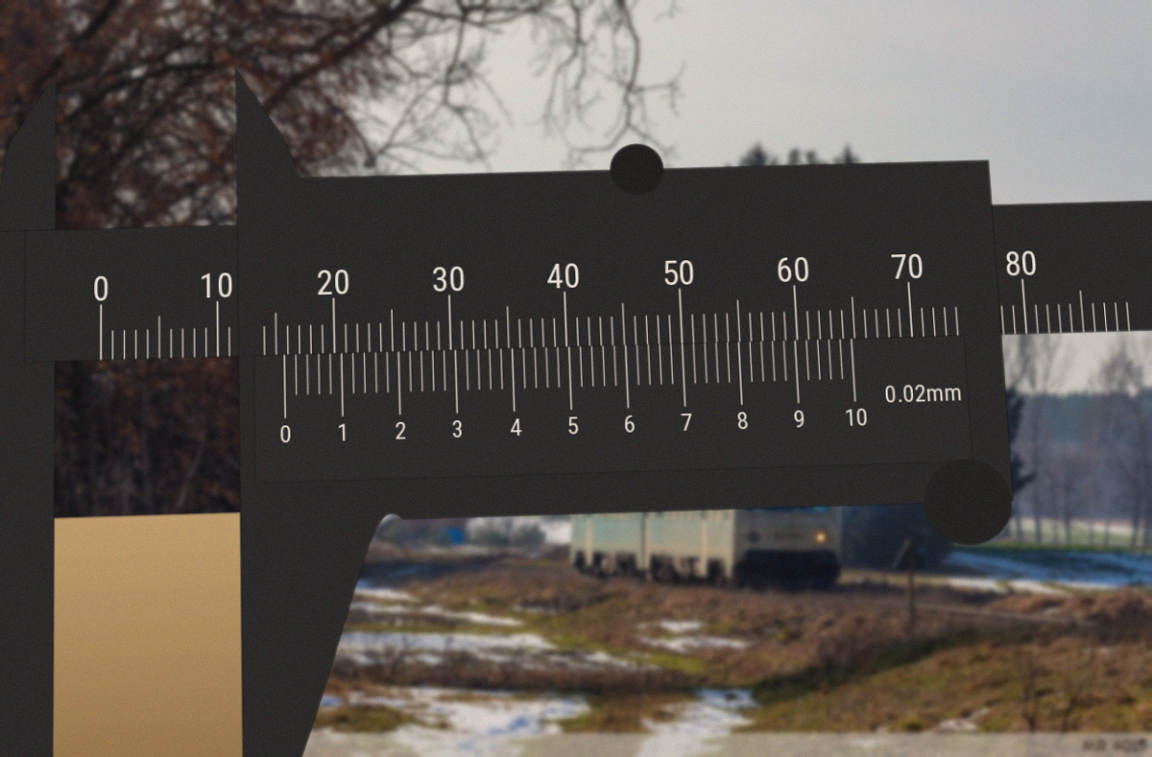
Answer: 15.7mm
